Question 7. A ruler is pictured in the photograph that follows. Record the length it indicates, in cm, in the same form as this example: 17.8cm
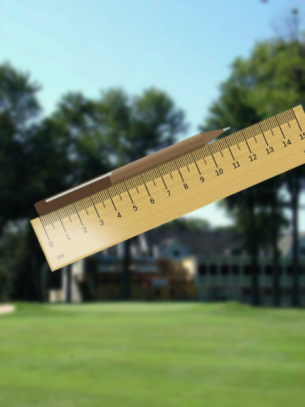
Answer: 11.5cm
